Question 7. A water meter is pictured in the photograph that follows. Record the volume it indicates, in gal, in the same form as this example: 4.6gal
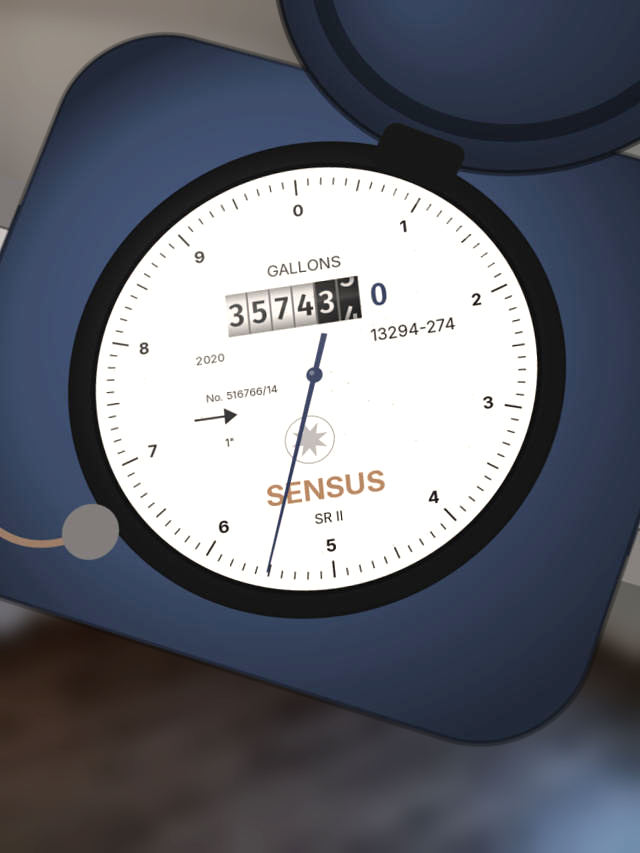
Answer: 3574335.5gal
